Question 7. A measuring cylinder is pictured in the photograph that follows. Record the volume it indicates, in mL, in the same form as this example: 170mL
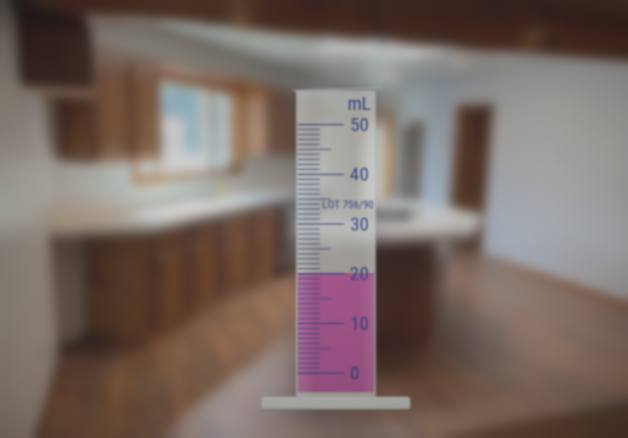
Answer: 20mL
